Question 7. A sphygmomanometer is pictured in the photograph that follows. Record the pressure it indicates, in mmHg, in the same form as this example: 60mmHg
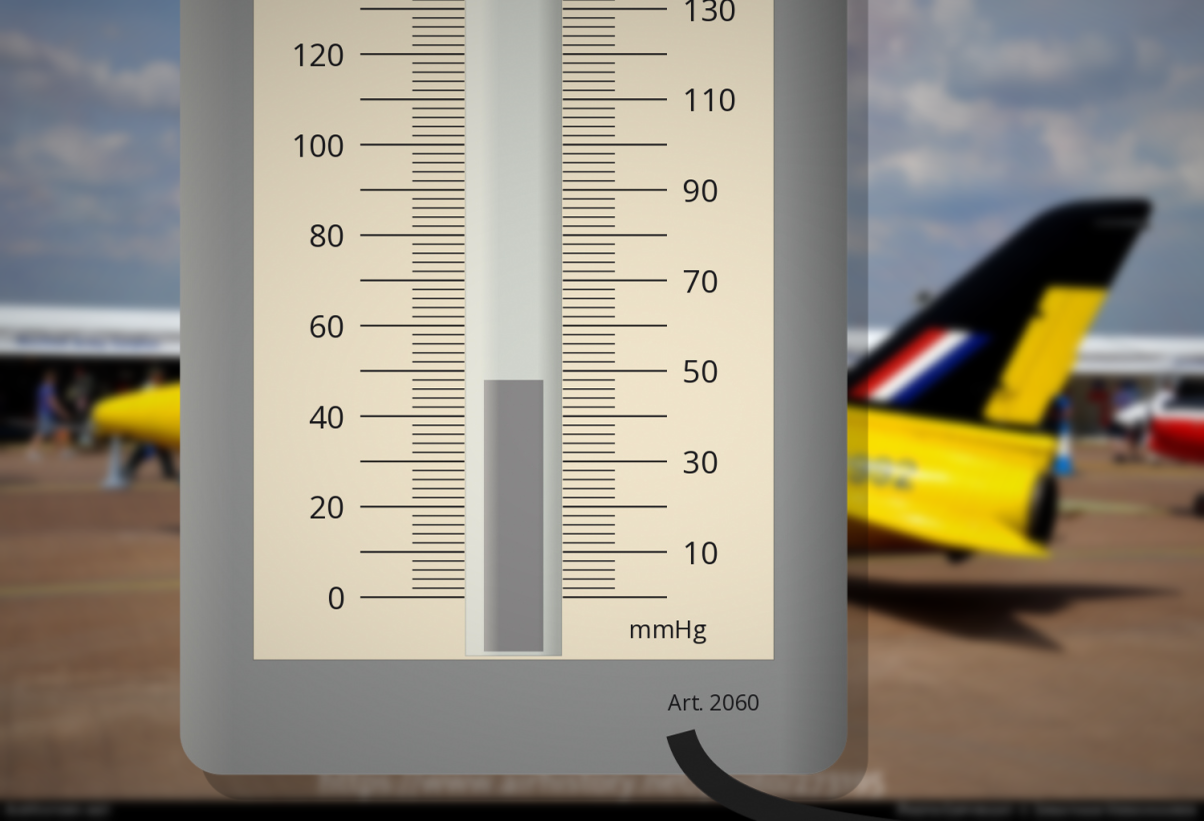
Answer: 48mmHg
